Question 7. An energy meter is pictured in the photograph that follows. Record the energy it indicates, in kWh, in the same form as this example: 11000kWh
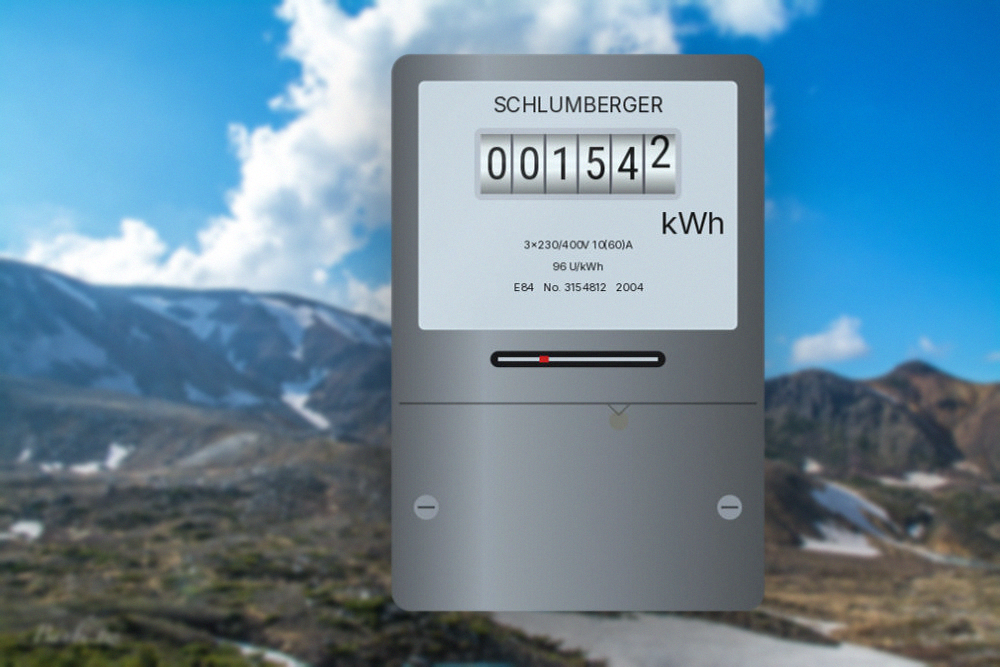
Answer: 1542kWh
